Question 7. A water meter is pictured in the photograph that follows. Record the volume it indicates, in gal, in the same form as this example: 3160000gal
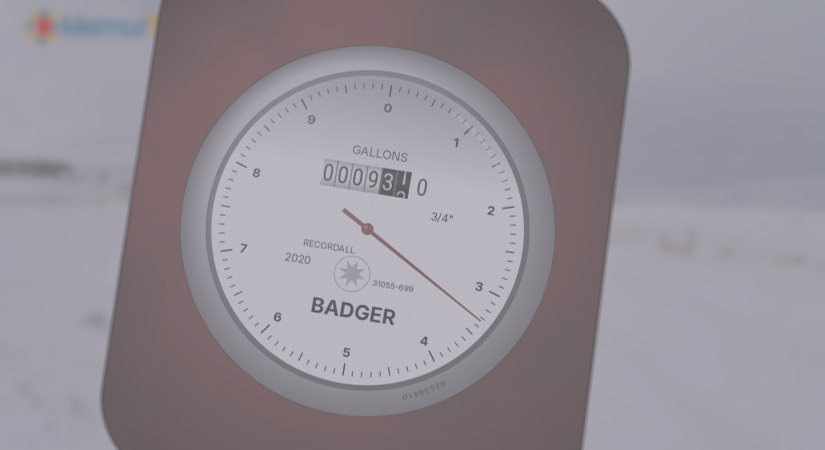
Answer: 9313.3gal
